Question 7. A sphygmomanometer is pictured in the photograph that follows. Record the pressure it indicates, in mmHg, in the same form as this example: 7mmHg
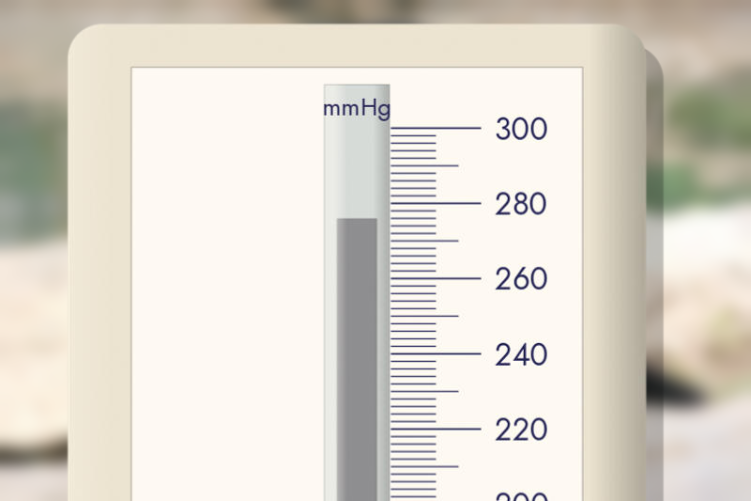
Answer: 276mmHg
